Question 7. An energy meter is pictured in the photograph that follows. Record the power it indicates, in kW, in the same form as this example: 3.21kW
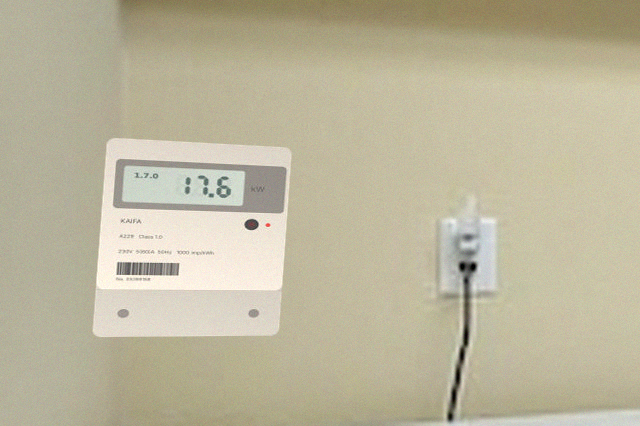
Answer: 17.6kW
